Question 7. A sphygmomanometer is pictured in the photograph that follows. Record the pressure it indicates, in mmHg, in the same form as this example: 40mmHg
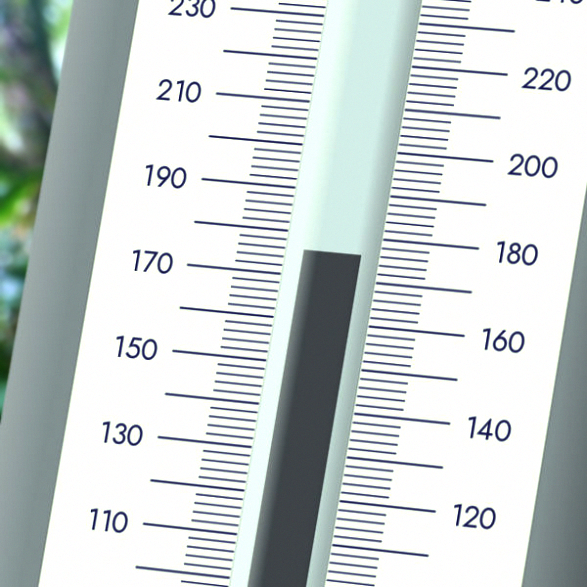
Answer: 176mmHg
